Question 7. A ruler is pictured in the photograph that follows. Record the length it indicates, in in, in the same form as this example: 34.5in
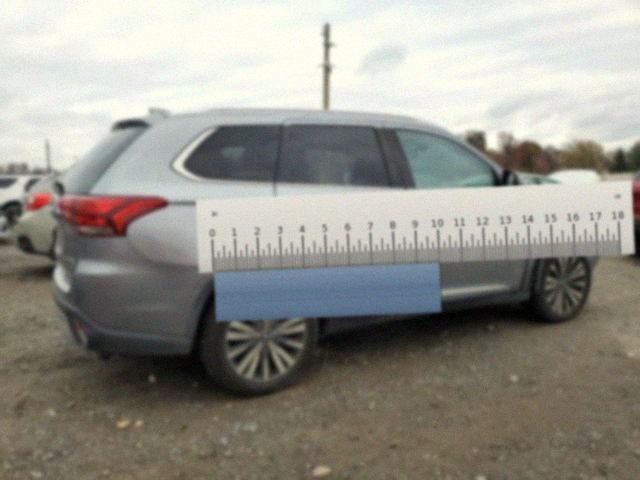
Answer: 10in
